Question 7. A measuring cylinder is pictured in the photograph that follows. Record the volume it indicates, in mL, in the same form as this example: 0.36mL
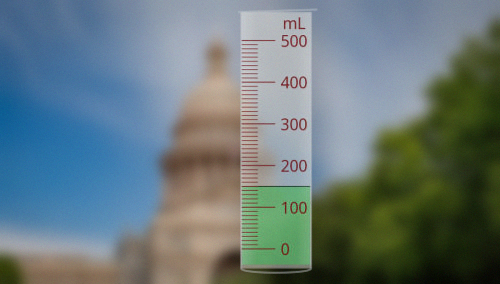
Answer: 150mL
